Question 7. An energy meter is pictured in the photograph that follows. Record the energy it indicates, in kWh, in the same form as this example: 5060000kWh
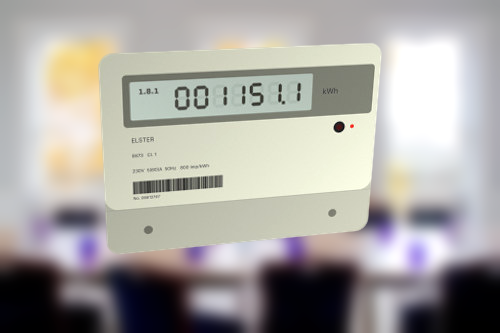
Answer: 1151.1kWh
